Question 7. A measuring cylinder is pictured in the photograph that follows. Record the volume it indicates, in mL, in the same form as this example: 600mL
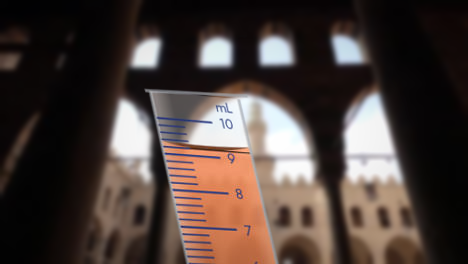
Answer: 9.2mL
